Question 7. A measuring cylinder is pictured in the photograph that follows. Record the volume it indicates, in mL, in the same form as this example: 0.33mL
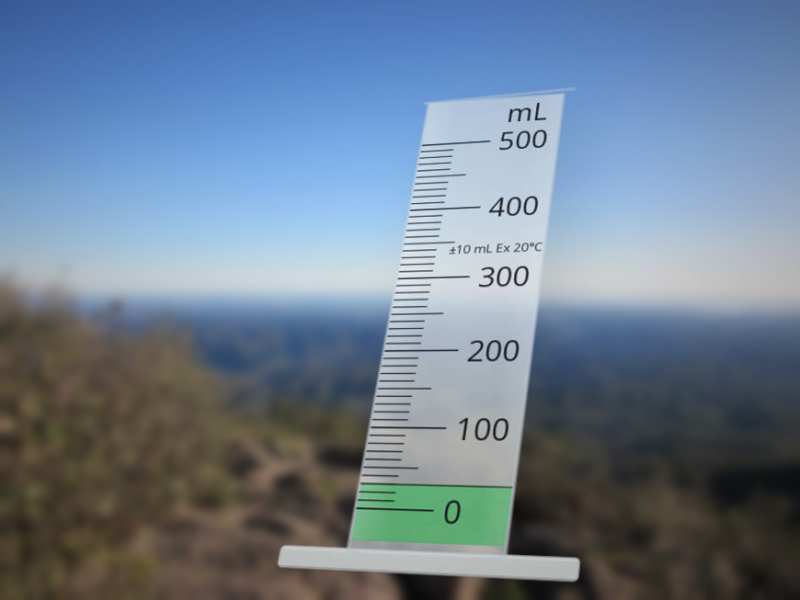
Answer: 30mL
